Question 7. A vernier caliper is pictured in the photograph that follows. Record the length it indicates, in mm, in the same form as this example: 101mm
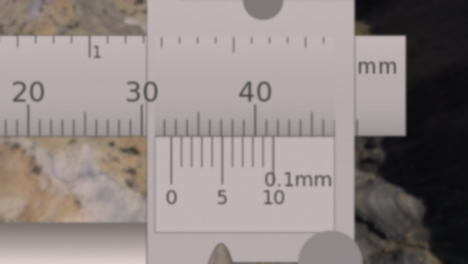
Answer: 32.6mm
